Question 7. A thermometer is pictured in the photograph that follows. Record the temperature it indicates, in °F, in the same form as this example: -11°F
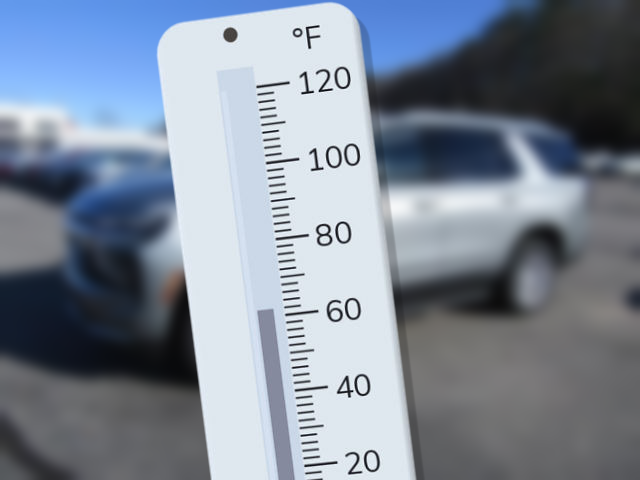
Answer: 62°F
